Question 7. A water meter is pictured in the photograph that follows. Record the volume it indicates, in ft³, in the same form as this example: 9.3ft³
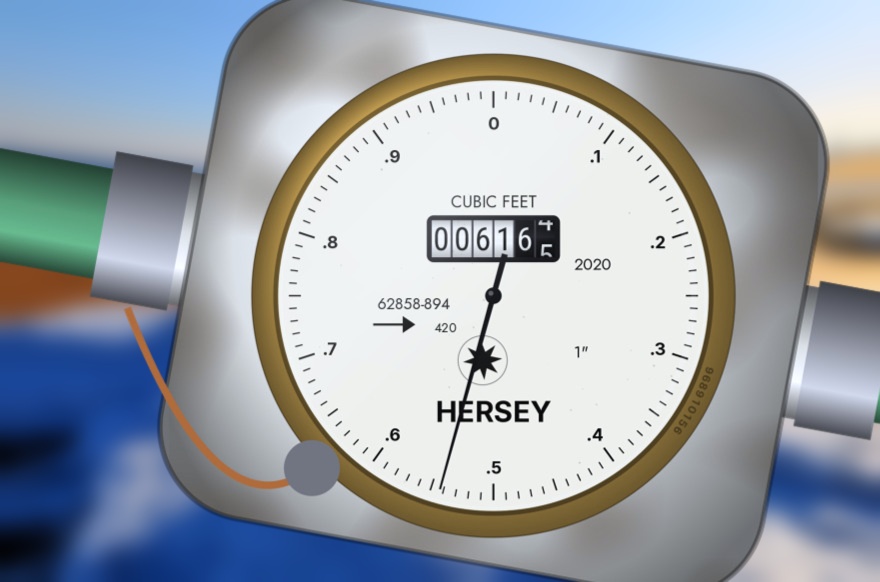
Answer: 6164.54ft³
